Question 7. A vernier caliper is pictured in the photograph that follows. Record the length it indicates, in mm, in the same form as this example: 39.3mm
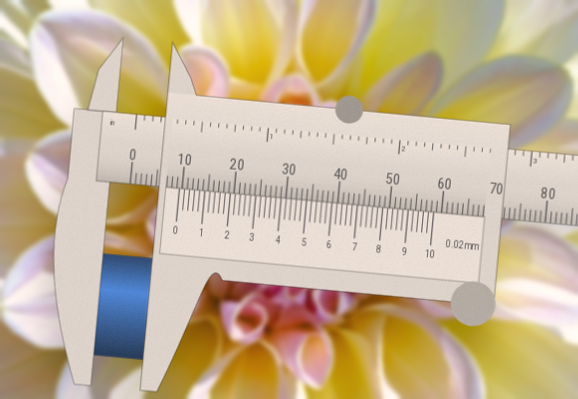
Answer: 9.5mm
